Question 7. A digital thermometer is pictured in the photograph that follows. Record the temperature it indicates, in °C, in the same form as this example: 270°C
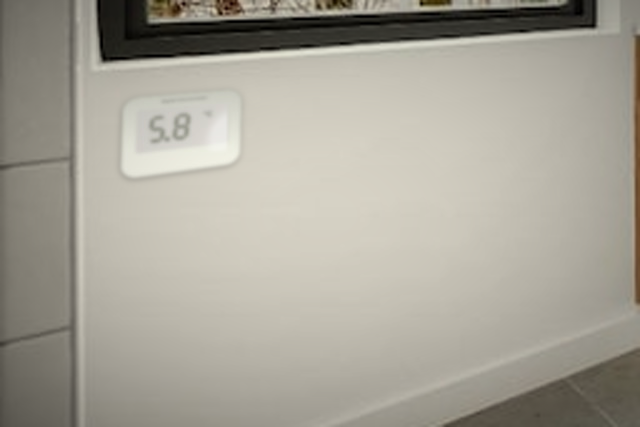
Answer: 5.8°C
